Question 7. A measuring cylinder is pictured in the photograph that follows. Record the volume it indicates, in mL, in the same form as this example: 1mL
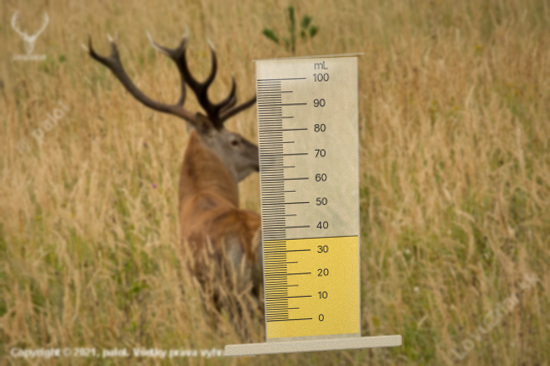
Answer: 35mL
